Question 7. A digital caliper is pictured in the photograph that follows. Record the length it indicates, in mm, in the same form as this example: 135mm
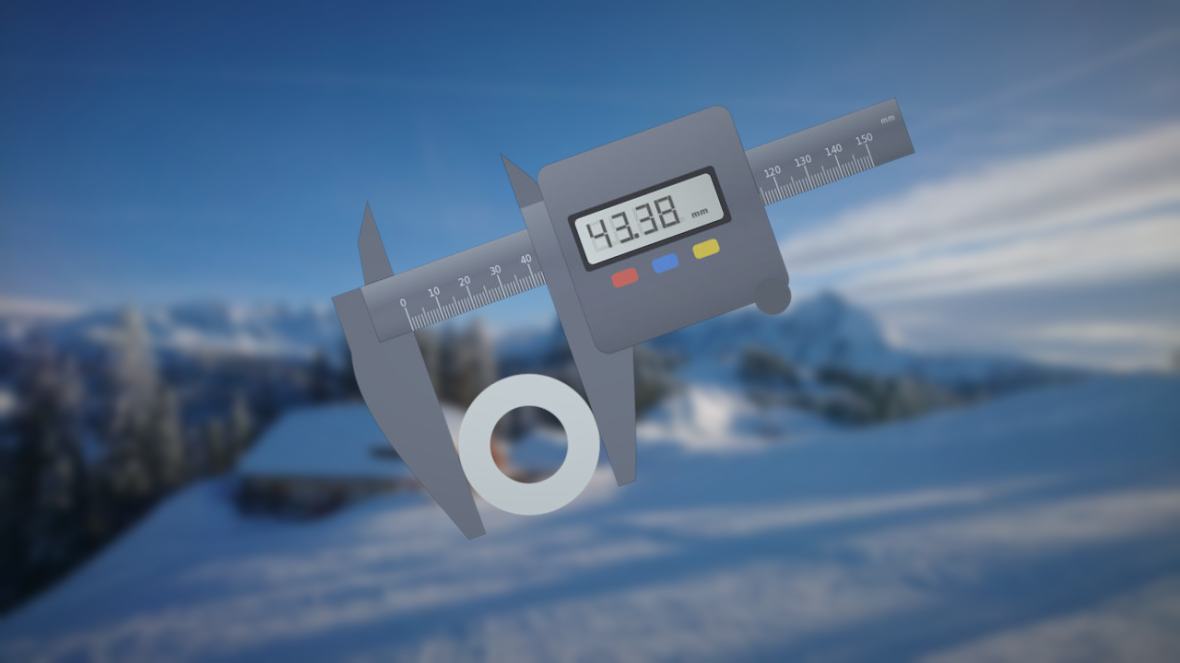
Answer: 43.38mm
